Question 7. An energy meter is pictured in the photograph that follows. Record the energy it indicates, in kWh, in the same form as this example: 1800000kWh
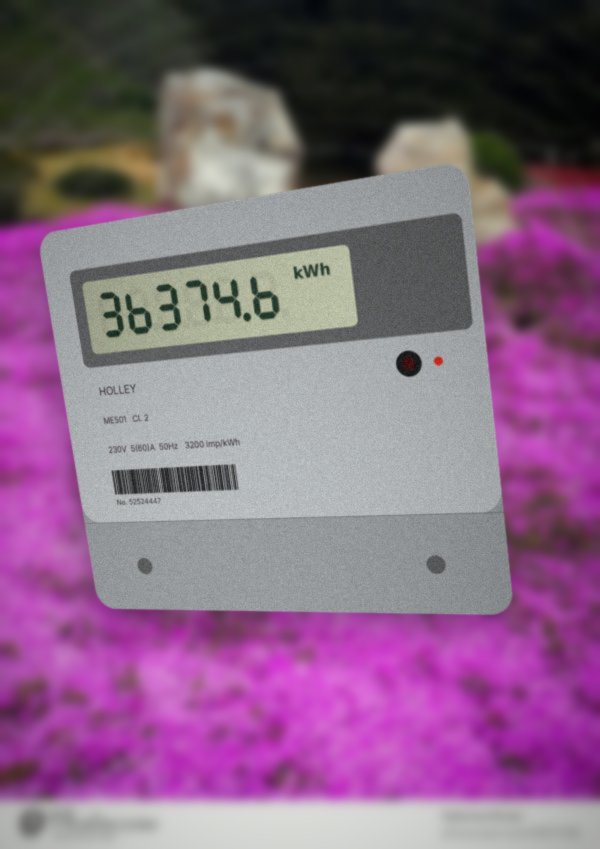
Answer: 36374.6kWh
